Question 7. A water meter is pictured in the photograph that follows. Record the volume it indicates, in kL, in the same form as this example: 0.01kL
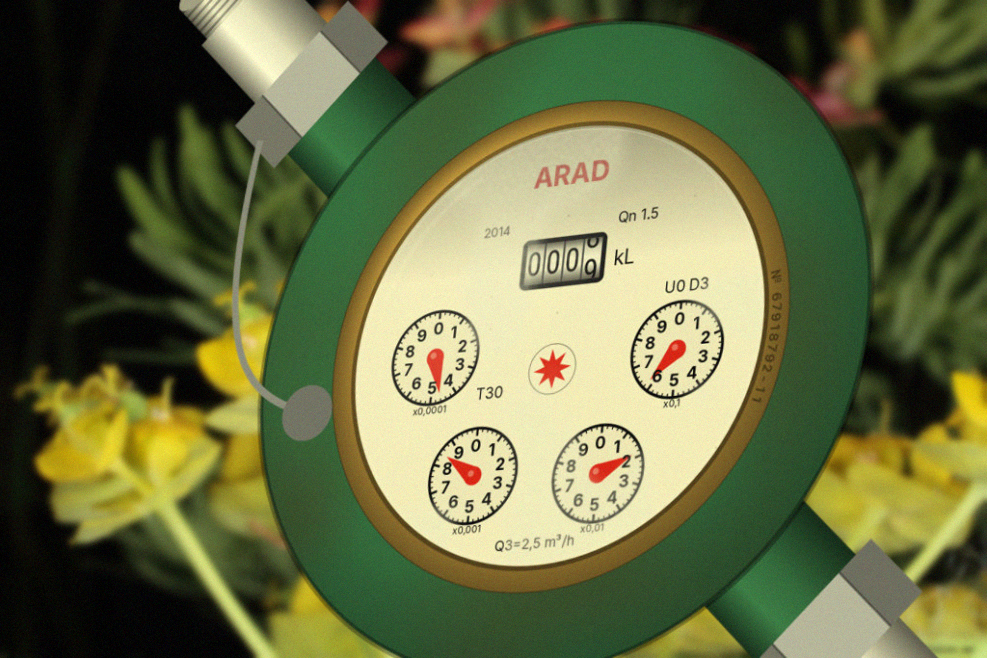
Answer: 8.6184kL
